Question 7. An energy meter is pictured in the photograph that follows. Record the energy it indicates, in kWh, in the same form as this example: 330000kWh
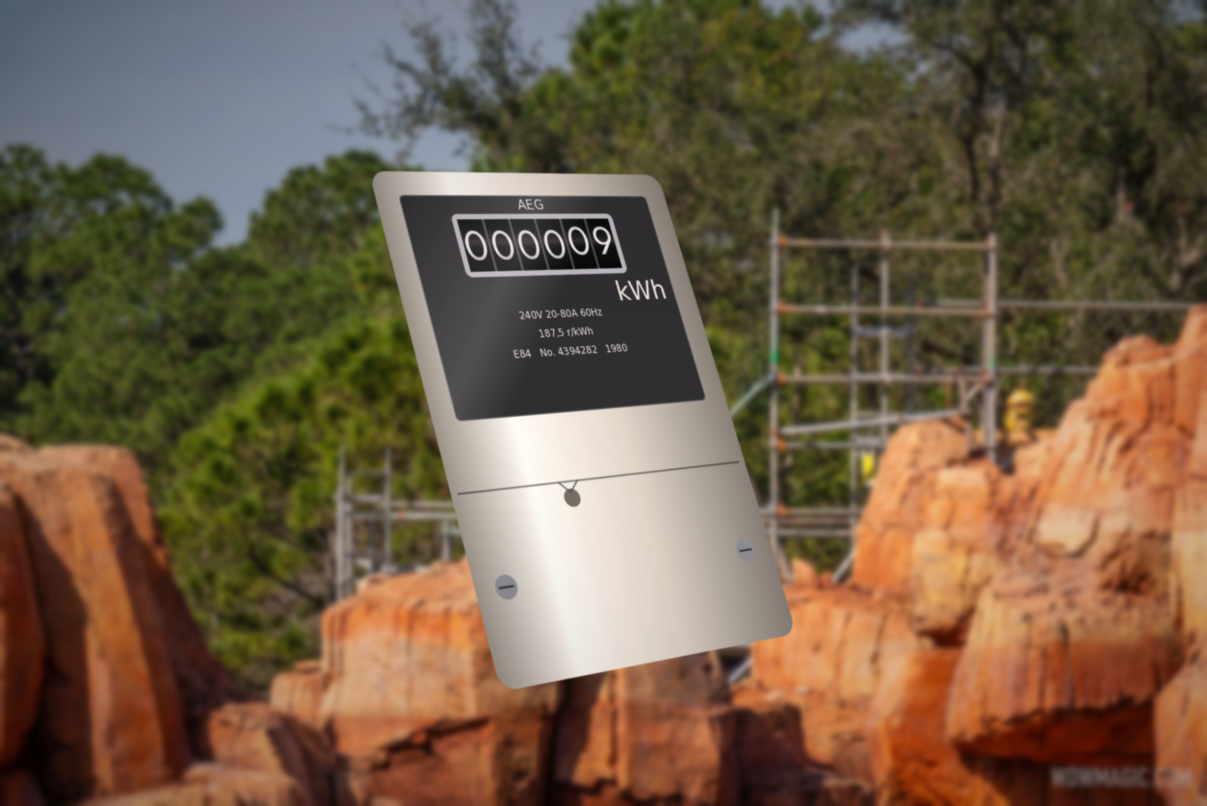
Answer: 9kWh
